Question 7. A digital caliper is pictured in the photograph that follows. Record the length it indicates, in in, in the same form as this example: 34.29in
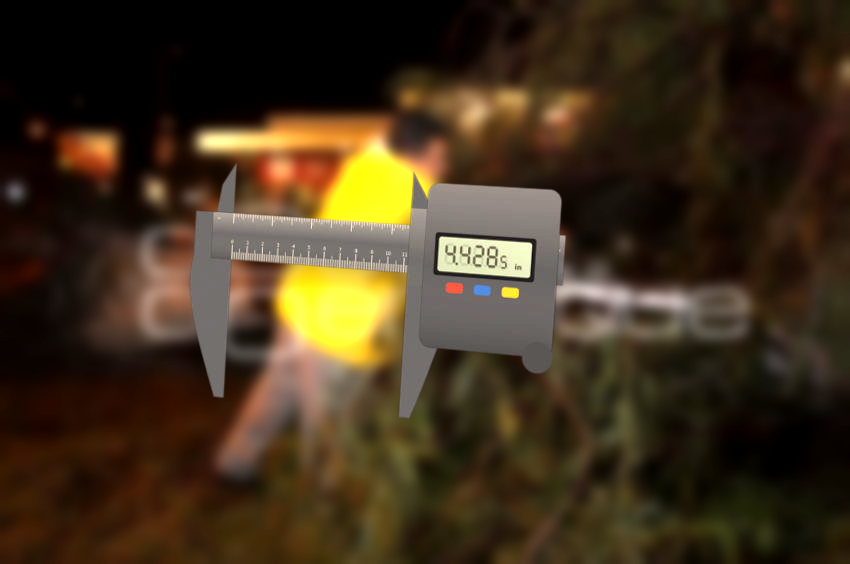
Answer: 4.4285in
